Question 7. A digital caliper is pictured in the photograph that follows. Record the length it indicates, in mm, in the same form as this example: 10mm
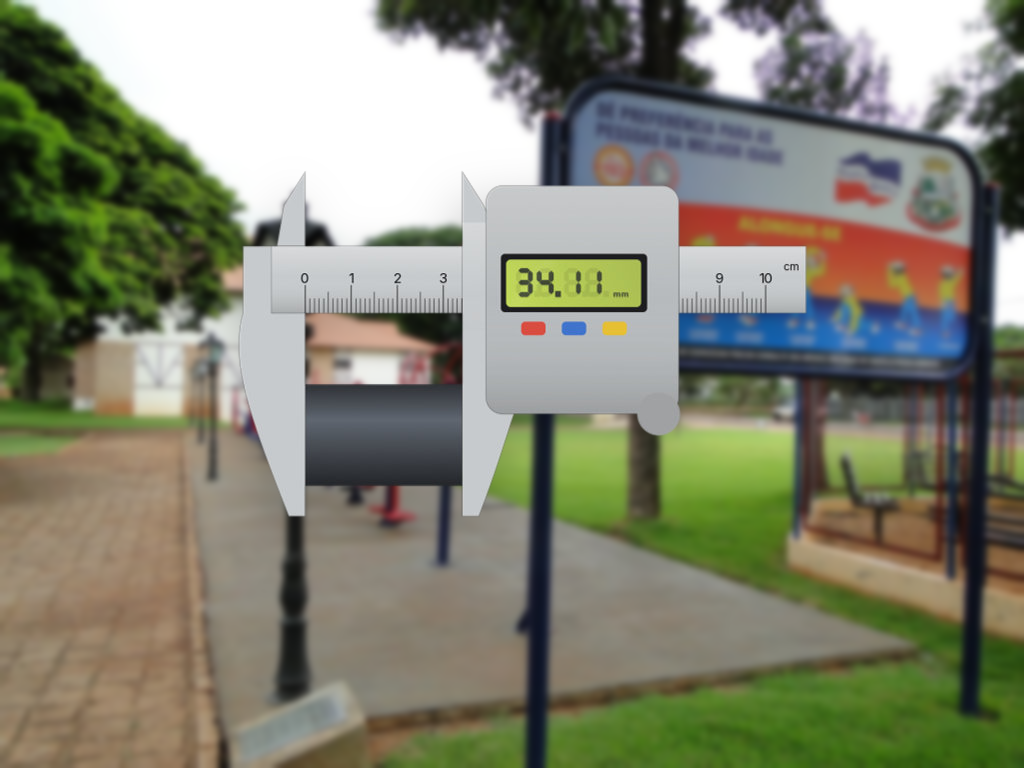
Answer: 34.11mm
